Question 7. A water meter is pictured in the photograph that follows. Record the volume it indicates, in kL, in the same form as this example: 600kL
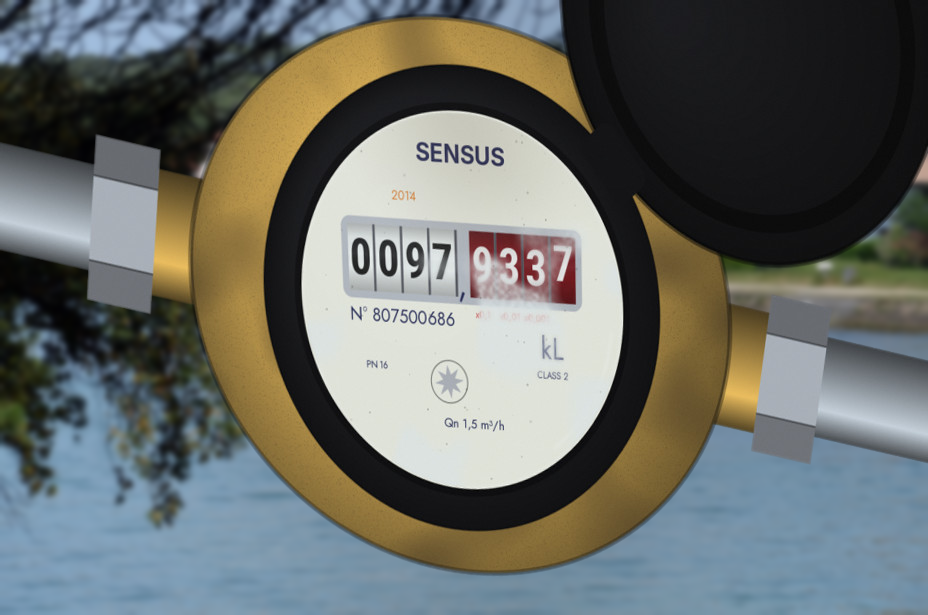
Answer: 97.9337kL
